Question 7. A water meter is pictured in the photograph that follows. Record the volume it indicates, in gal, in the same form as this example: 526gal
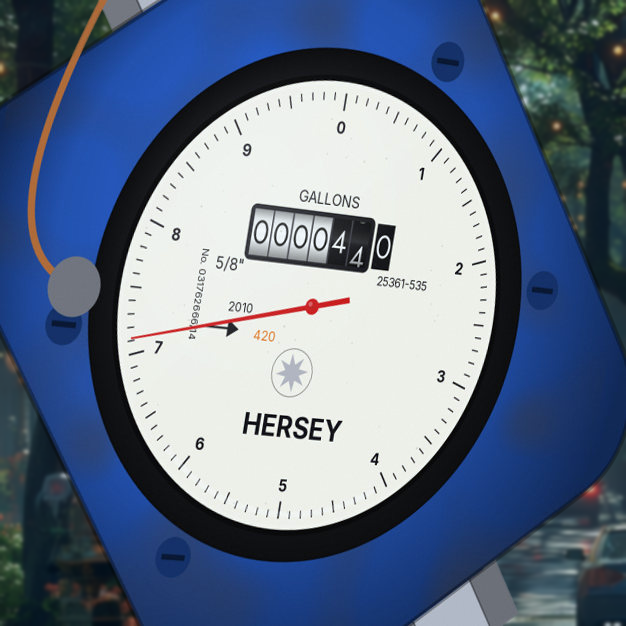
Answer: 437.1gal
